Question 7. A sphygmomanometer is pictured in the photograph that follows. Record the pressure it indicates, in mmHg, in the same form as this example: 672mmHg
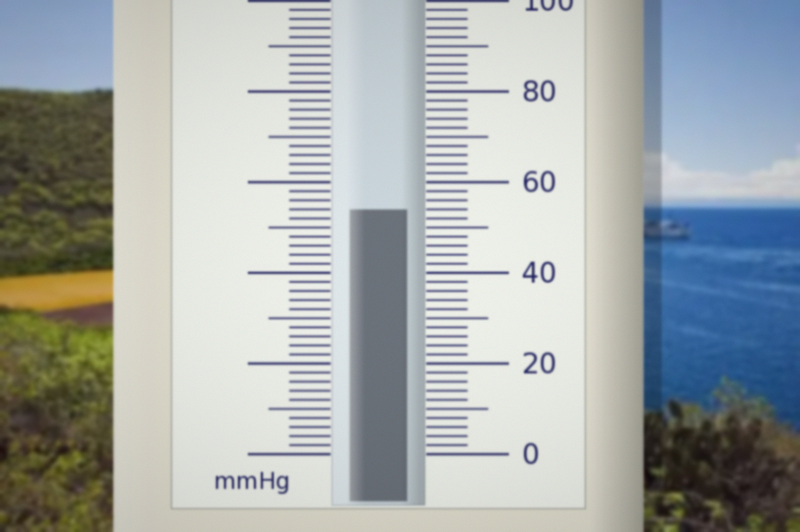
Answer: 54mmHg
